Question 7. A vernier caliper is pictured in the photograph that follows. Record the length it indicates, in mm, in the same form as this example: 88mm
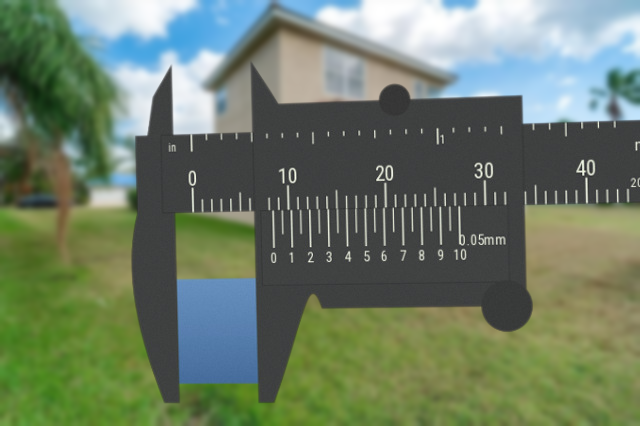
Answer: 8.4mm
